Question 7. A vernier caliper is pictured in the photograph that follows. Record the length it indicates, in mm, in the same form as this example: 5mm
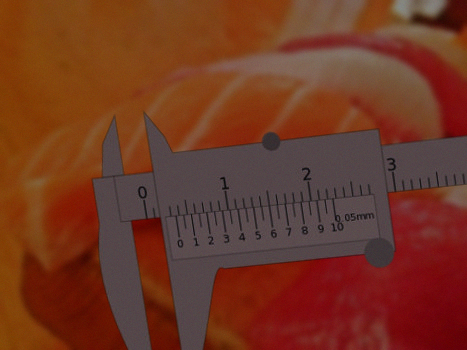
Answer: 3.6mm
